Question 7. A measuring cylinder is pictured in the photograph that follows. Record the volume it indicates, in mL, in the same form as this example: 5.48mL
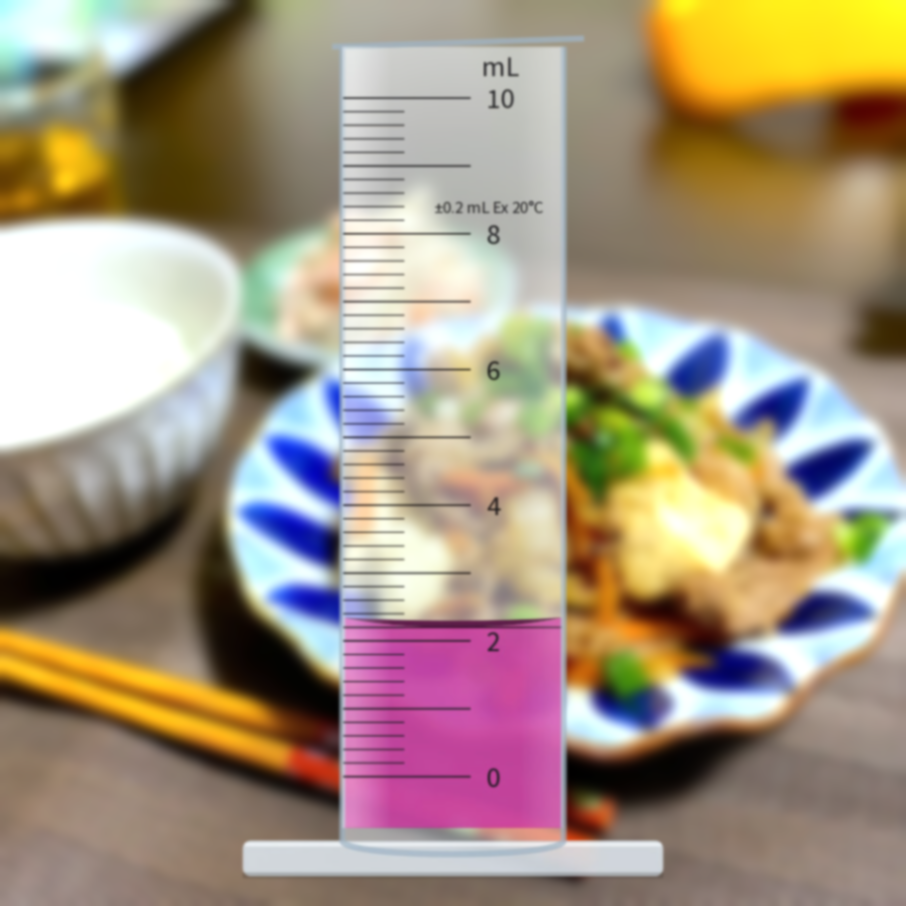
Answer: 2.2mL
